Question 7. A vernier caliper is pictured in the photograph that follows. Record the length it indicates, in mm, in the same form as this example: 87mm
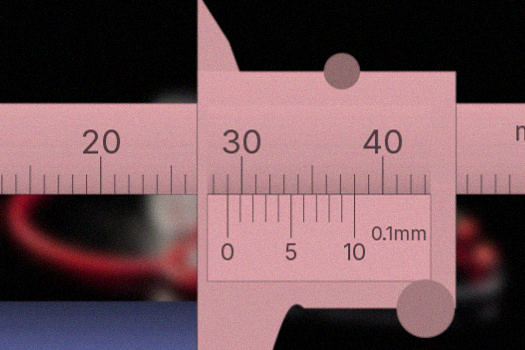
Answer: 29.0mm
